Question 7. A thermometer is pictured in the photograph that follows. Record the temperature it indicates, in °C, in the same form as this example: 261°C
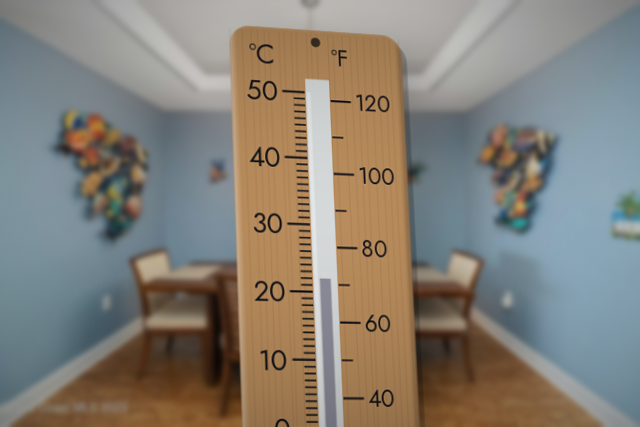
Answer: 22°C
